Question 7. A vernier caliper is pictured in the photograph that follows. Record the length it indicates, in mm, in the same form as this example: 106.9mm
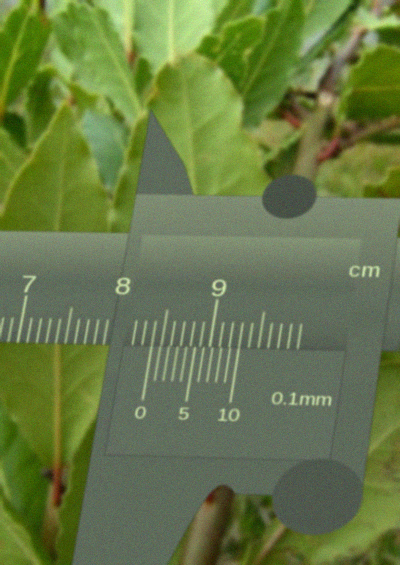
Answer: 84.0mm
